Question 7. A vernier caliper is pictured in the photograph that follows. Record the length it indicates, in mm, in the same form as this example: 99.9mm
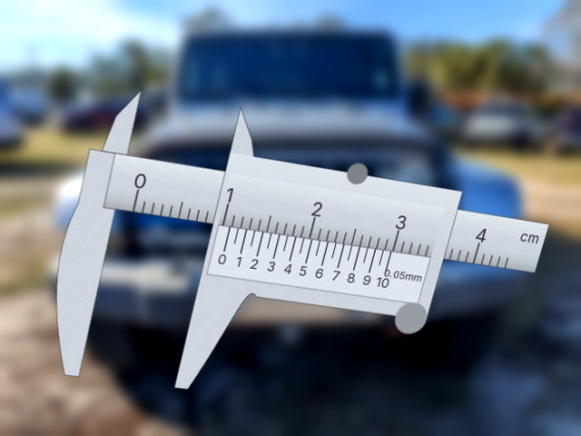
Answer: 10.8mm
